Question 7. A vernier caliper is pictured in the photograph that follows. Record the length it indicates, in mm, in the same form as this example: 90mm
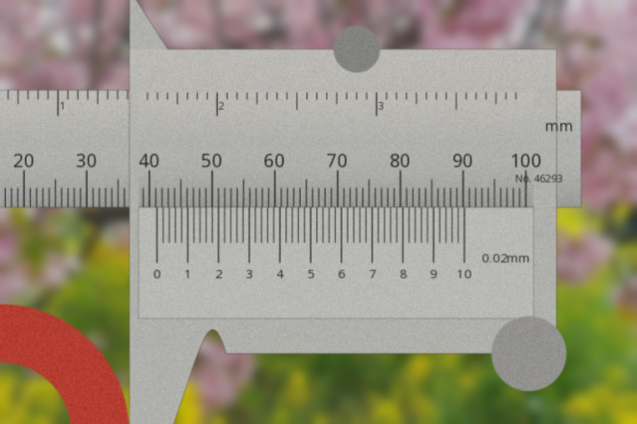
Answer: 41.2mm
